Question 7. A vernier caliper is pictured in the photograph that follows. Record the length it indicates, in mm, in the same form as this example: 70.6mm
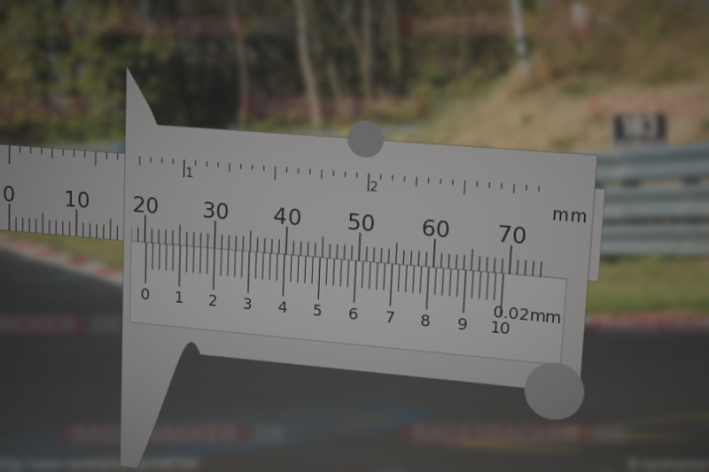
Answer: 20.2mm
